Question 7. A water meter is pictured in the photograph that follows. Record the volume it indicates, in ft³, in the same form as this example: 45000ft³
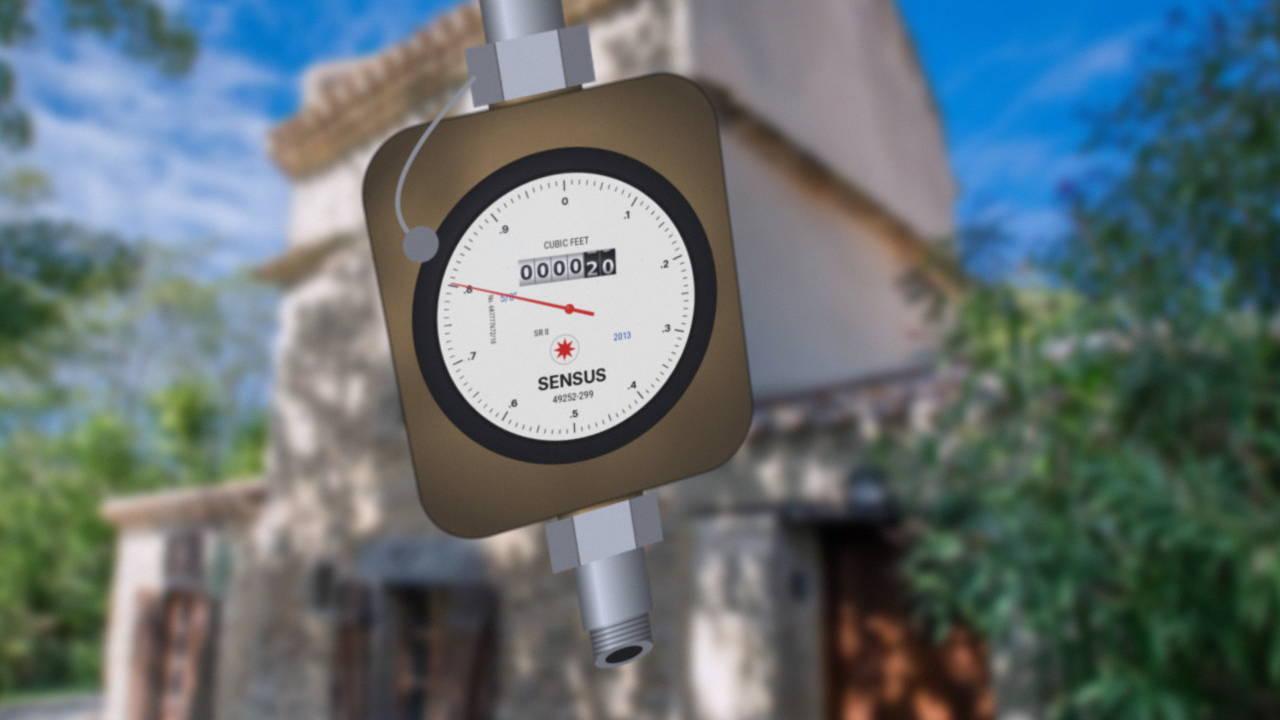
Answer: 19.80ft³
